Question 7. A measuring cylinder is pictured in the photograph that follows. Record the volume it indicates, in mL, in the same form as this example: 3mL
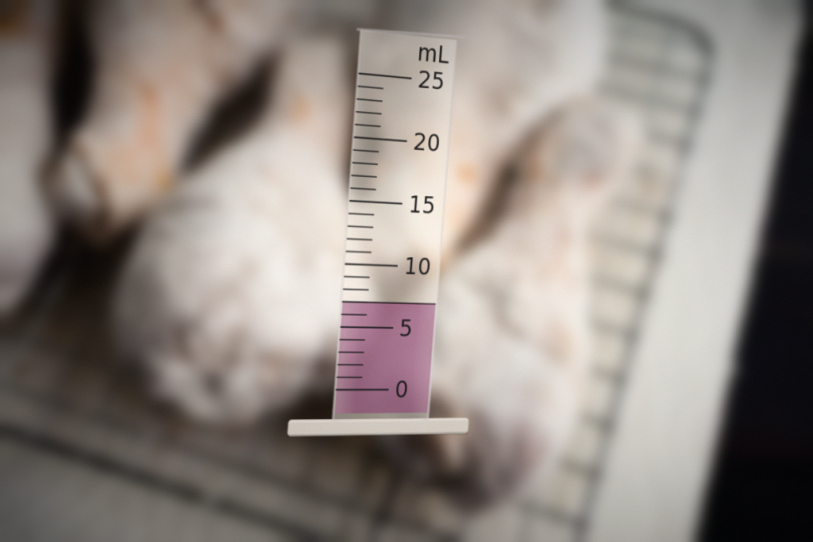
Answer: 7mL
